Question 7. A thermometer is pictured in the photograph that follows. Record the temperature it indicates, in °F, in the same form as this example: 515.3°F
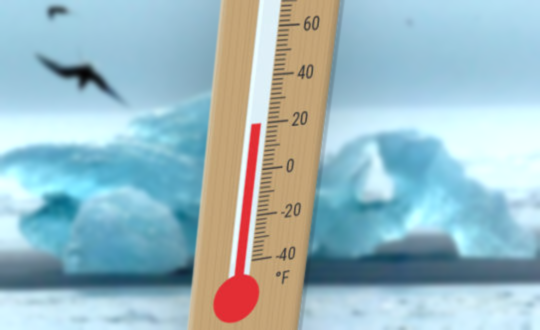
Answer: 20°F
